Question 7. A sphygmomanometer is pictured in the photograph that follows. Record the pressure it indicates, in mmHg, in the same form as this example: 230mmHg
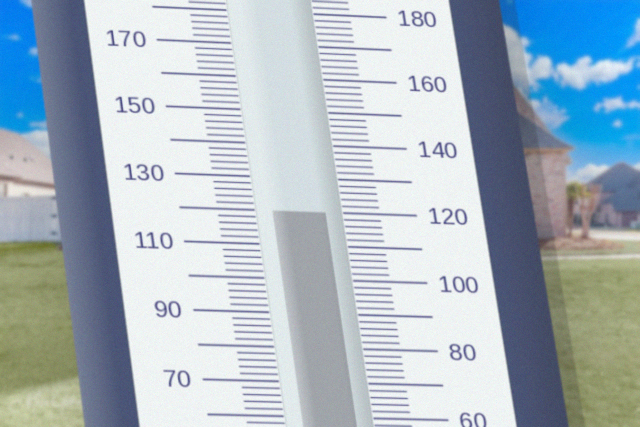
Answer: 120mmHg
